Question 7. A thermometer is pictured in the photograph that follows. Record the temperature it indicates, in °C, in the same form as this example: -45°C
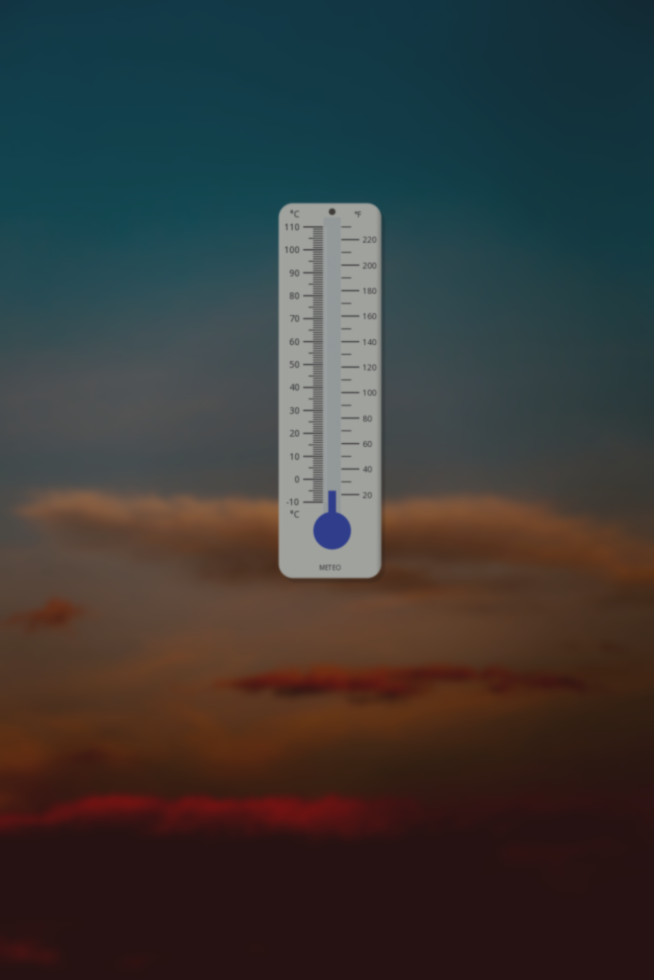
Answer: -5°C
